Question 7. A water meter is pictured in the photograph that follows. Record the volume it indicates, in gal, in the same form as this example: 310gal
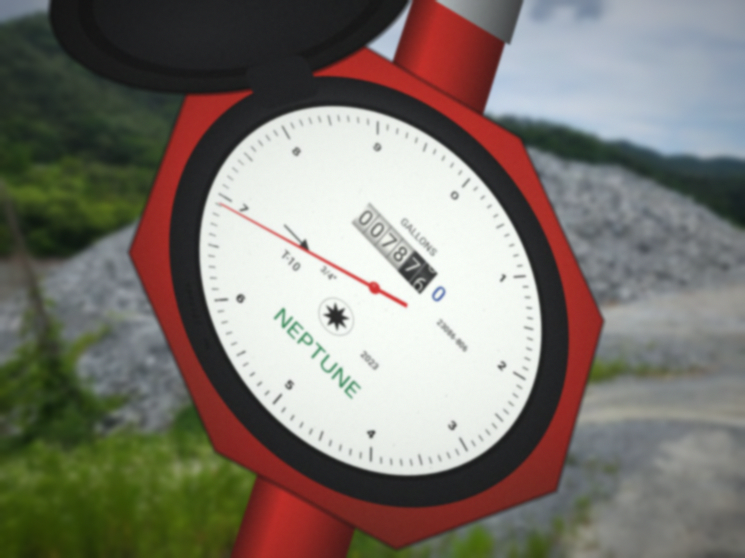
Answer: 78756.9gal
